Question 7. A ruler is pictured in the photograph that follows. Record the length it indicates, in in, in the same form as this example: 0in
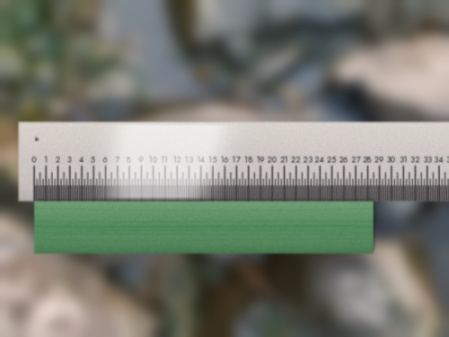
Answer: 28.5in
